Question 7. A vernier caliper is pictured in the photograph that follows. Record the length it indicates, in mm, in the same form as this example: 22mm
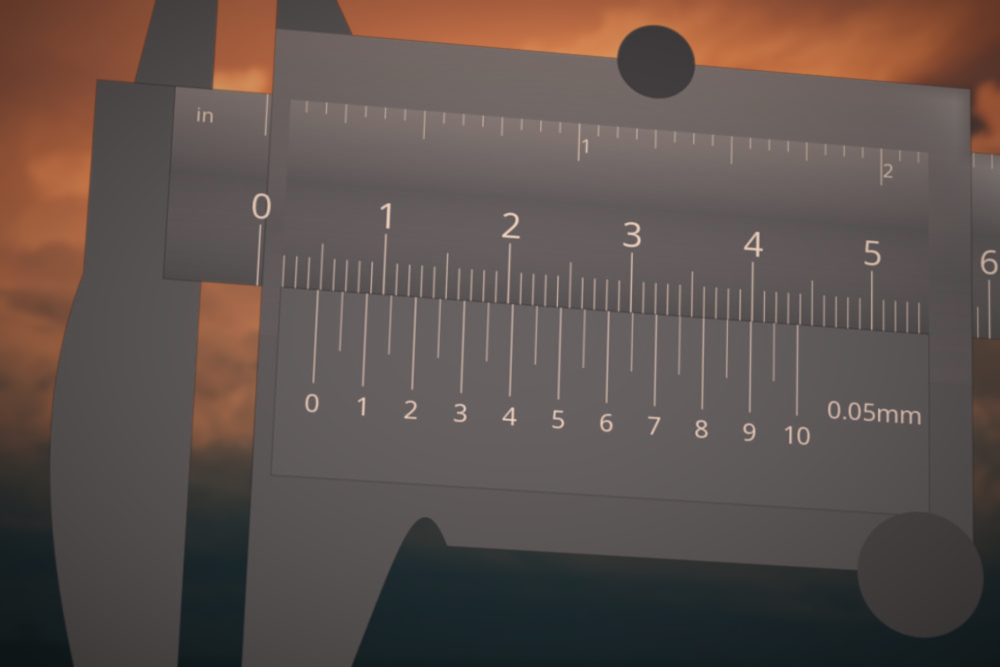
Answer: 4.8mm
